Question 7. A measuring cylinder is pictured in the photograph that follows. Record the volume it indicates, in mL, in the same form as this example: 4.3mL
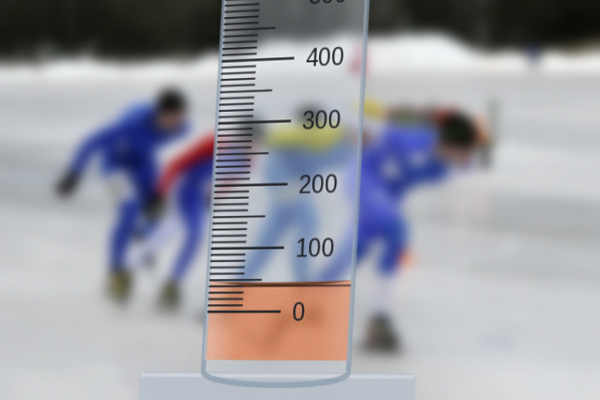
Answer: 40mL
